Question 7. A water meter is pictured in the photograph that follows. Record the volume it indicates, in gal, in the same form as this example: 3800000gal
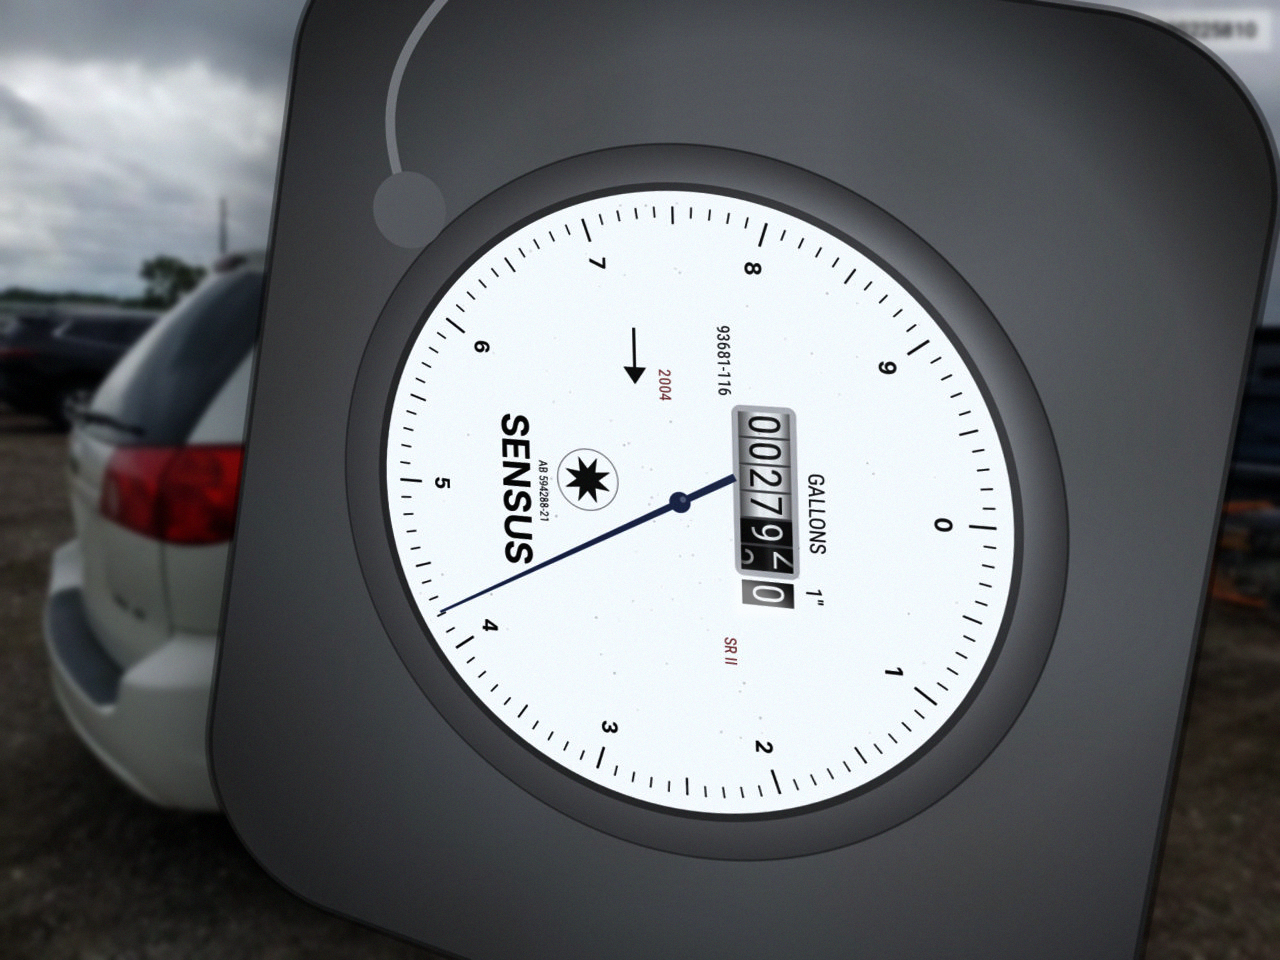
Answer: 27924.2gal
